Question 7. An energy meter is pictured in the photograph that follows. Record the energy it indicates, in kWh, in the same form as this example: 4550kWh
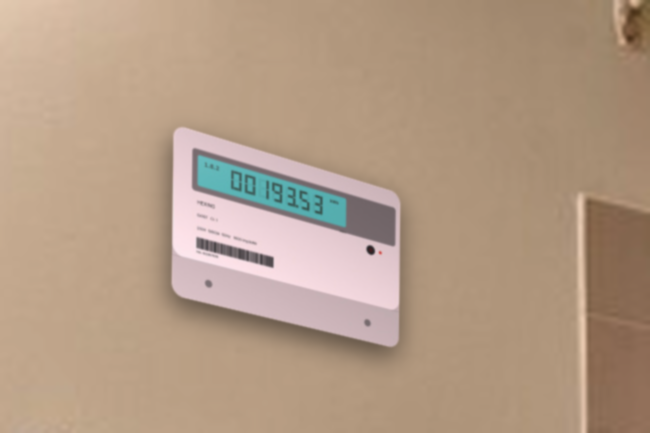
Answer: 193.53kWh
